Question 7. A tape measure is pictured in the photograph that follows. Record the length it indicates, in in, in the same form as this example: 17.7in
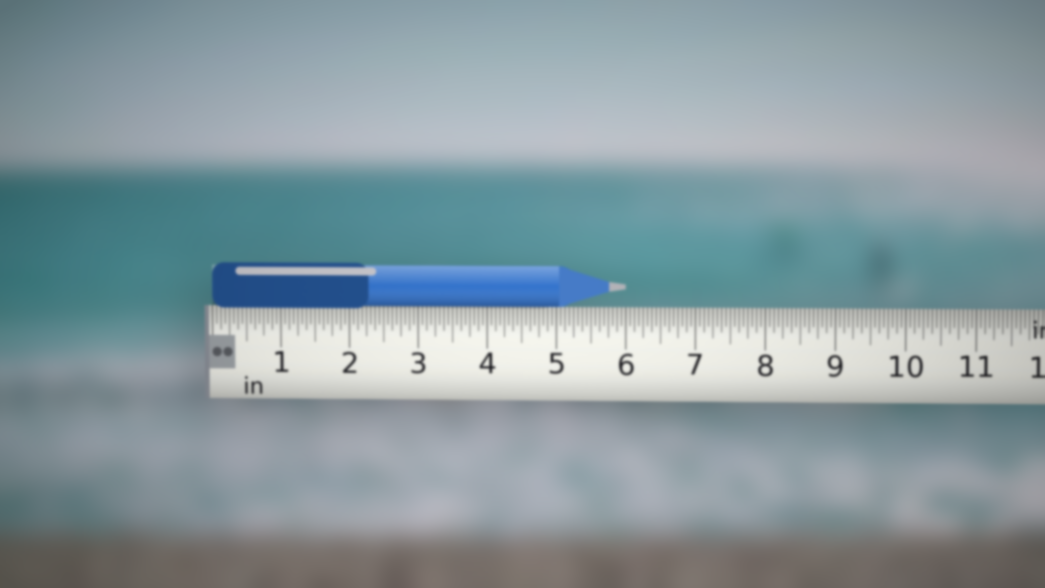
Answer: 6in
